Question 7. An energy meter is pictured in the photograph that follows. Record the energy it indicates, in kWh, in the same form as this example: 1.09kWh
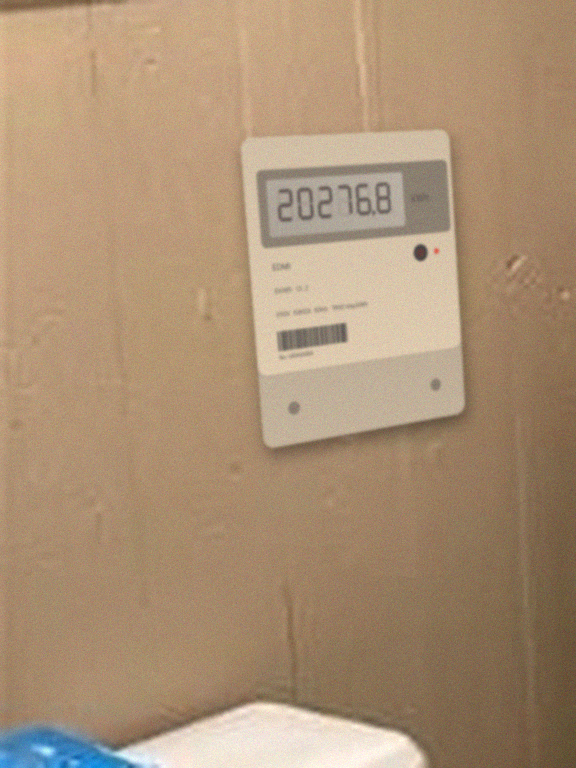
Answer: 20276.8kWh
